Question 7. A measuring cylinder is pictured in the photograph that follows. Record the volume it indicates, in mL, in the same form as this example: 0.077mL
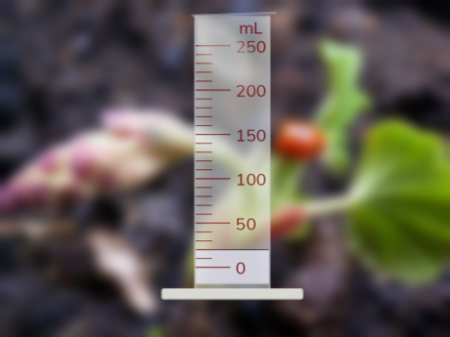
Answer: 20mL
